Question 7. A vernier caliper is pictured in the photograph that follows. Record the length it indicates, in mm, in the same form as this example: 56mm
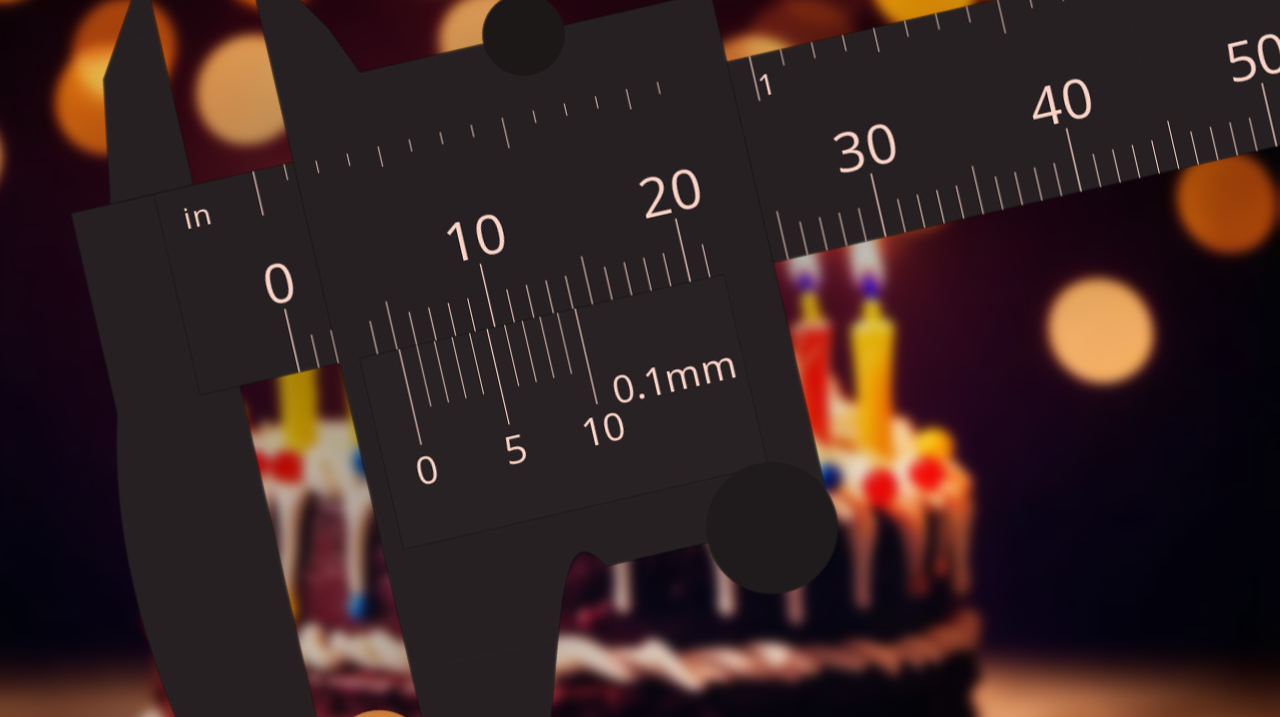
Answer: 5.1mm
